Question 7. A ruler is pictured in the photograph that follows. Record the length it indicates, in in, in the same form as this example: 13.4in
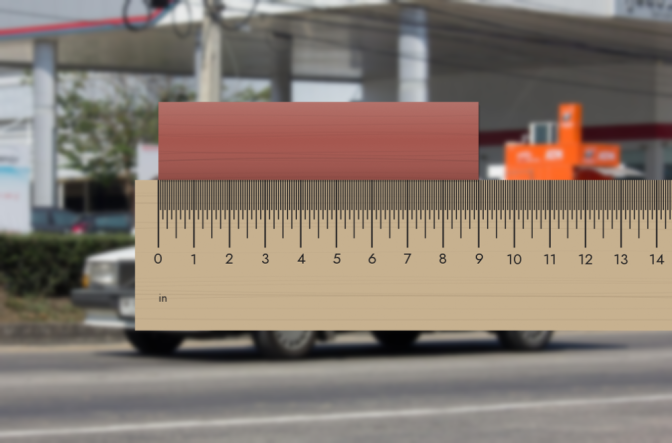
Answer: 9in
